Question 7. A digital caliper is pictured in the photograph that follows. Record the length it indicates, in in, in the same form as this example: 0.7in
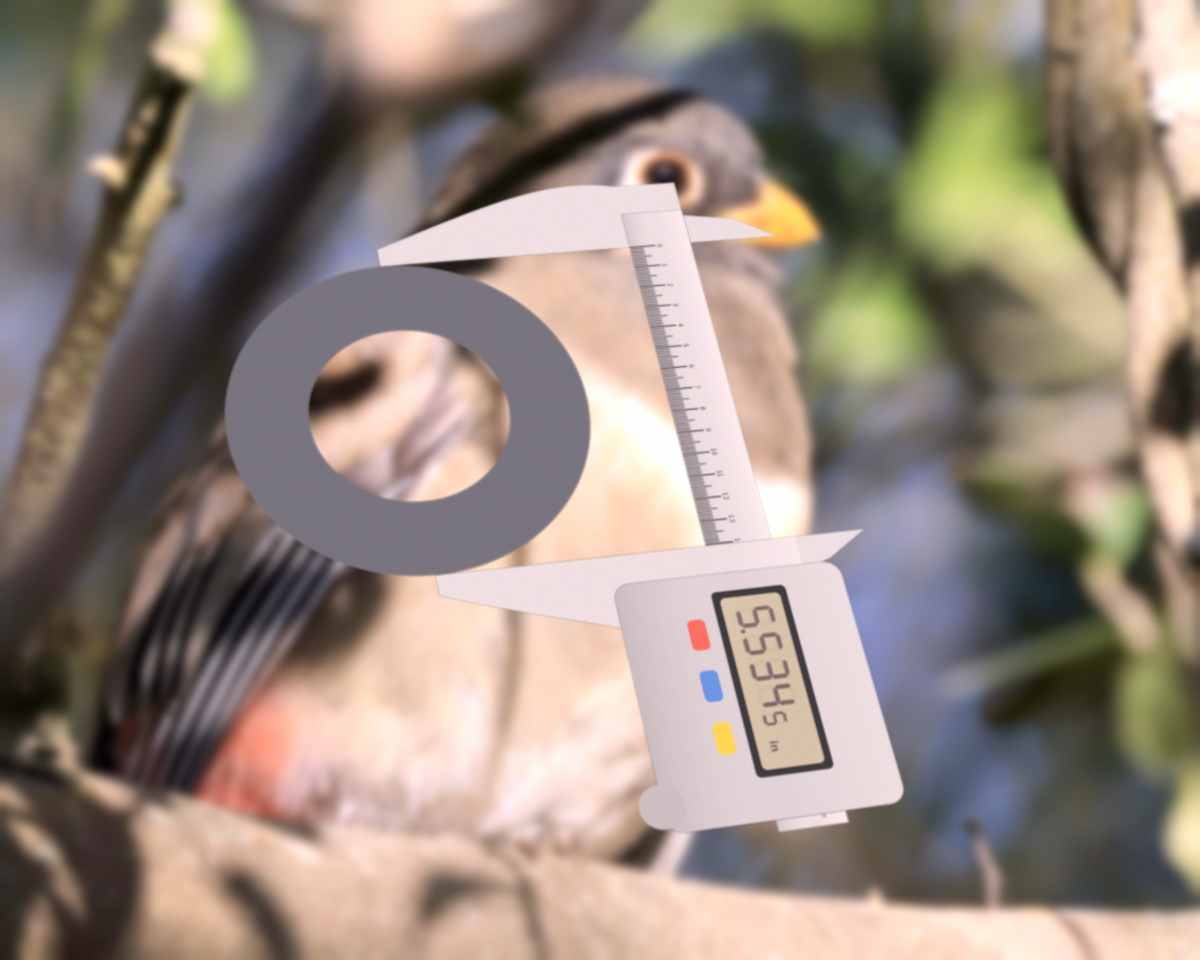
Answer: 5.5345in
